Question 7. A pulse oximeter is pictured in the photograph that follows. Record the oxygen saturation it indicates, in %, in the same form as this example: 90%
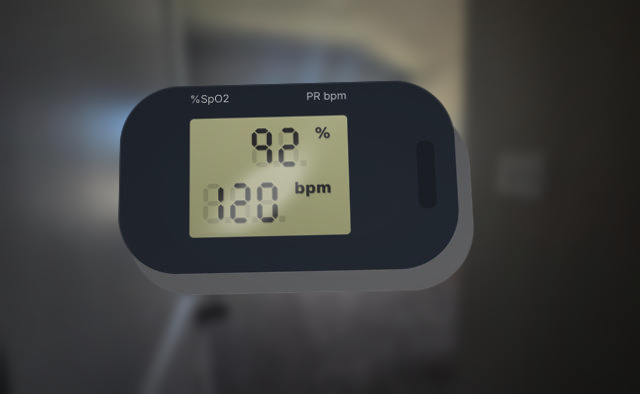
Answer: 92%
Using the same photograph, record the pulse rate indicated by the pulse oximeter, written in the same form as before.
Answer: 120bpm
